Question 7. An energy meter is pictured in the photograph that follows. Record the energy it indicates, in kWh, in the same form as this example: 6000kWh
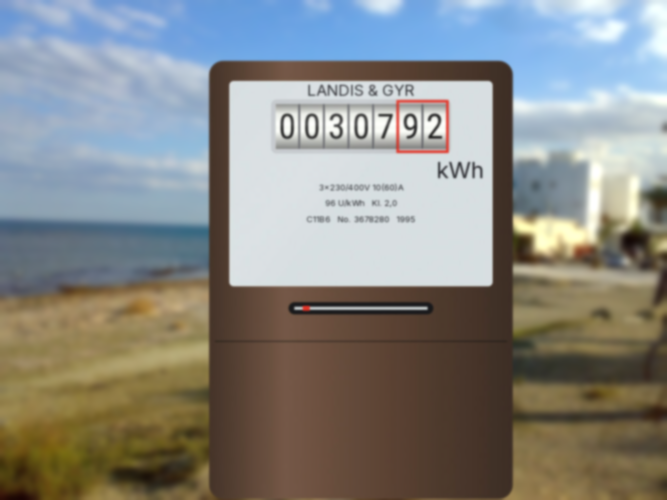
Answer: 307.92kWh
